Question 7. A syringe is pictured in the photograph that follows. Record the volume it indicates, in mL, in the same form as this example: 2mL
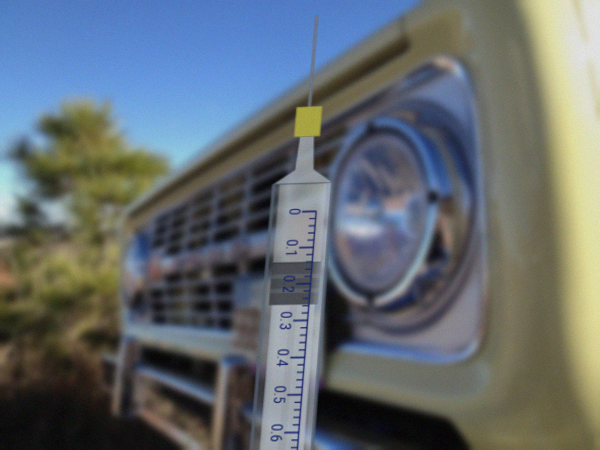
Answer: 0.14mL
